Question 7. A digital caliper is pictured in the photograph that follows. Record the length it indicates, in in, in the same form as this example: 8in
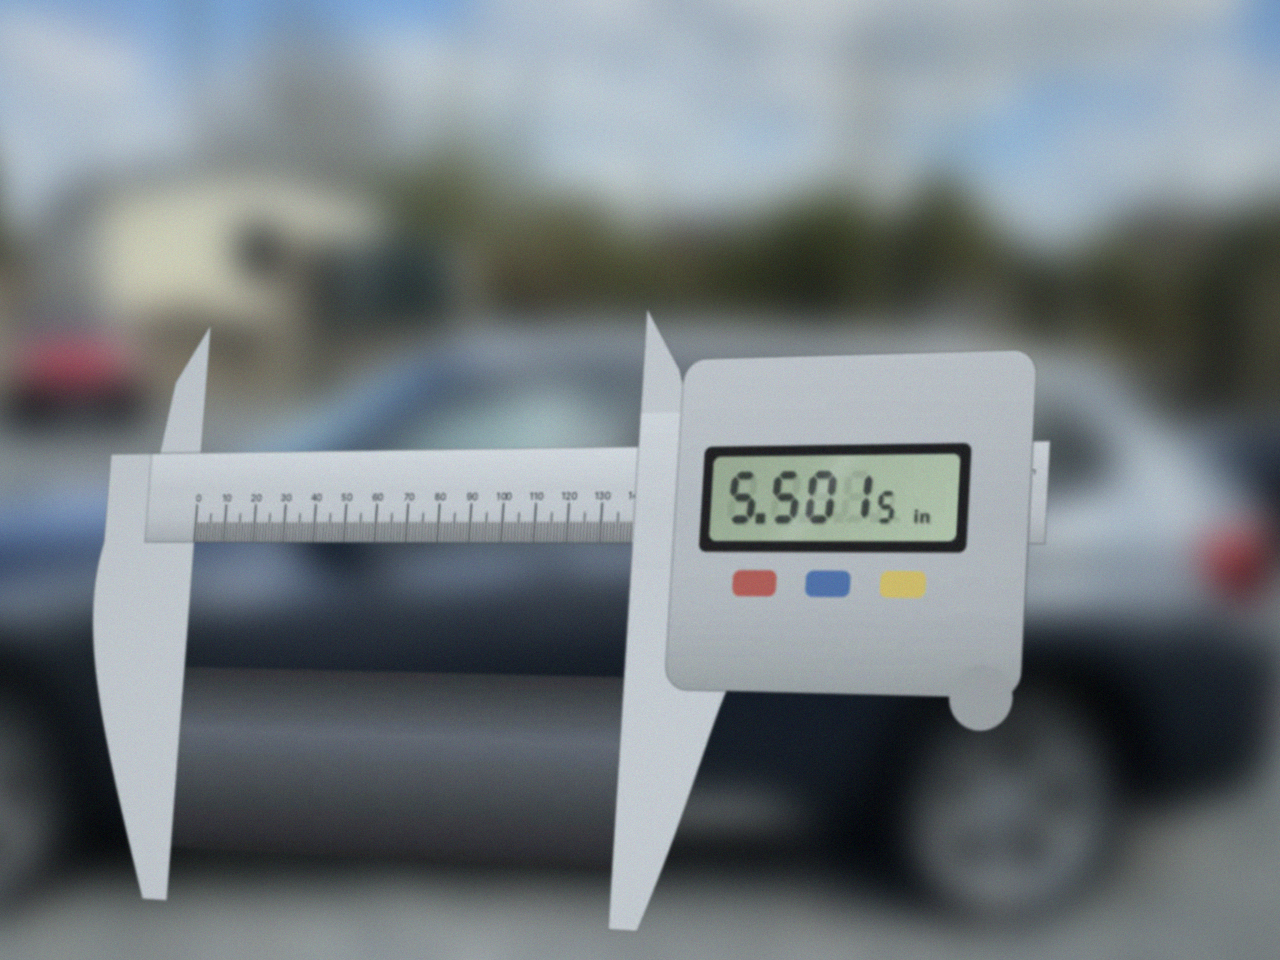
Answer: 5.5015in
